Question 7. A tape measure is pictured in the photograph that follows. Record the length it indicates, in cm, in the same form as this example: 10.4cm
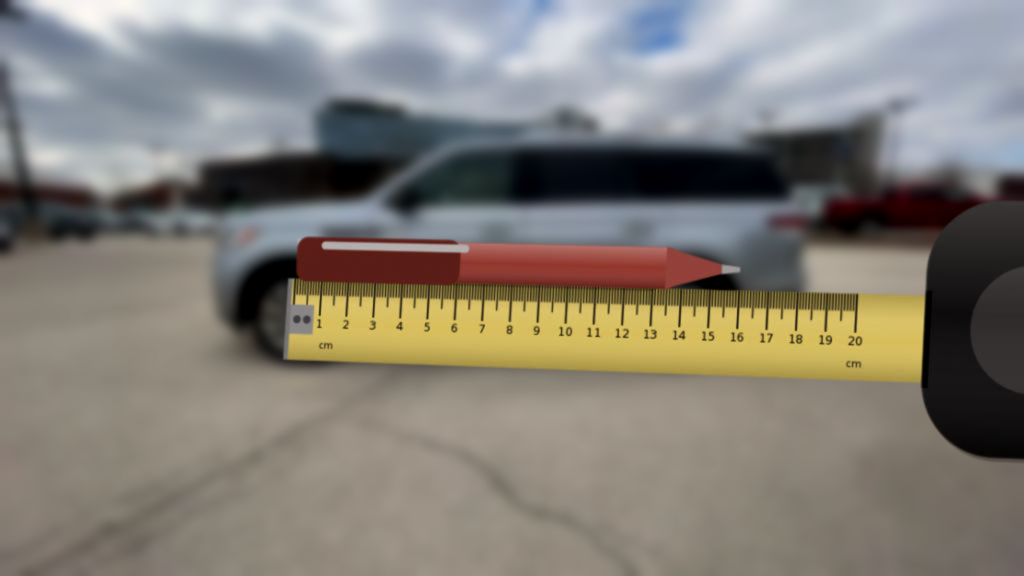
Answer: 16cm
